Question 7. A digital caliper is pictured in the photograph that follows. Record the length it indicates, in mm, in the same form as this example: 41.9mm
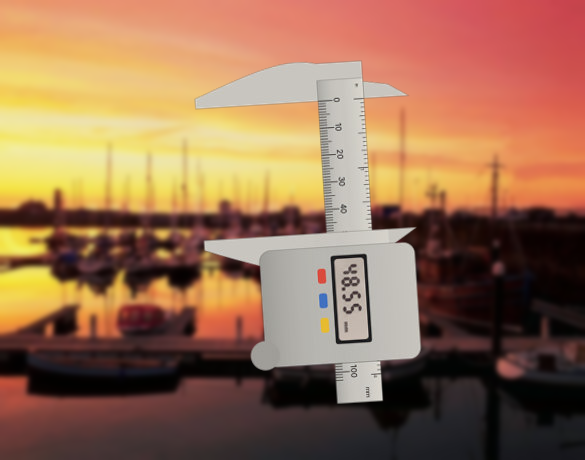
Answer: 48.55mm
